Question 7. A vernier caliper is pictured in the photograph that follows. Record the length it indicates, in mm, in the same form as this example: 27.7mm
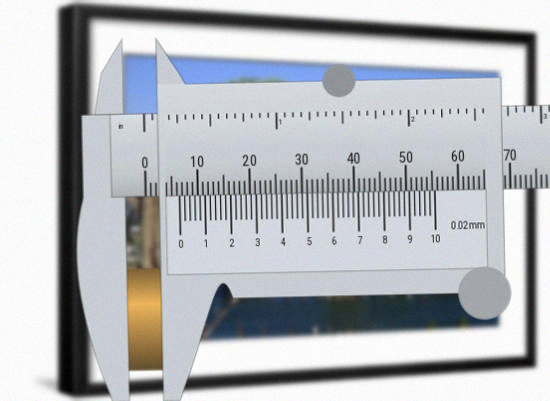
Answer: 6.5mm
